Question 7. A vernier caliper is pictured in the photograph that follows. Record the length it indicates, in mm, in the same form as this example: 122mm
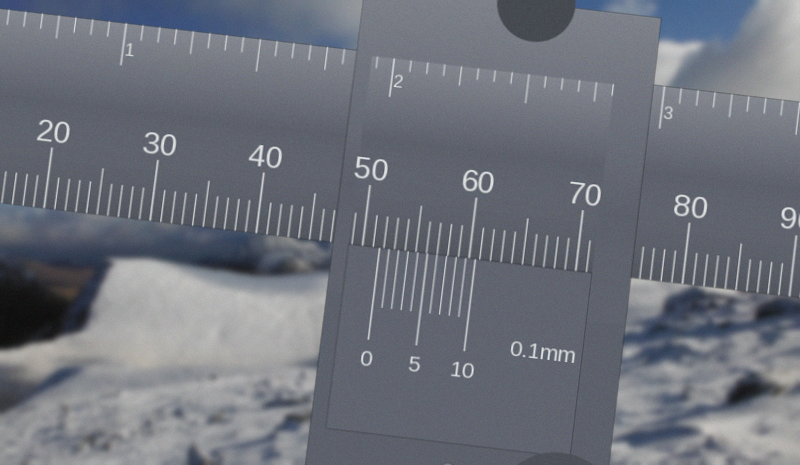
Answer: 51.6mm
